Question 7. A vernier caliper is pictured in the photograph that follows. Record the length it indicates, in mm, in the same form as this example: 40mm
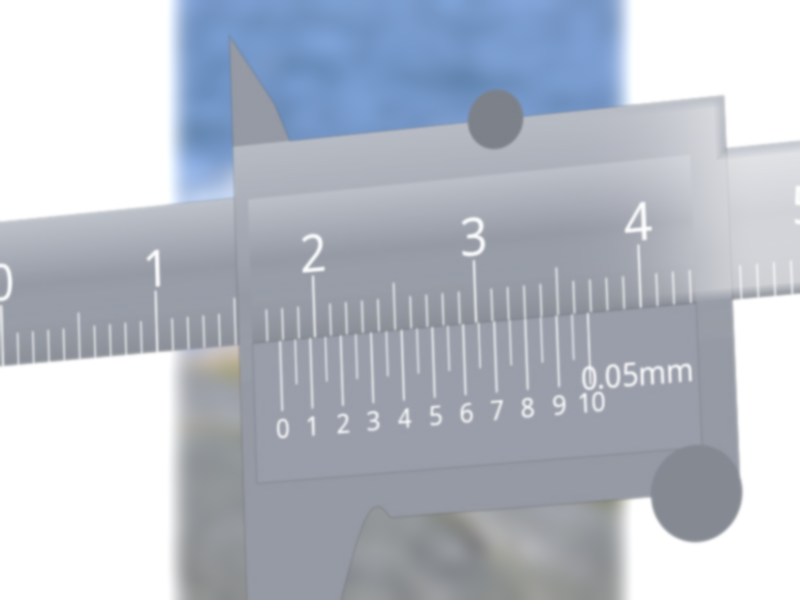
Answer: 17.8mm
